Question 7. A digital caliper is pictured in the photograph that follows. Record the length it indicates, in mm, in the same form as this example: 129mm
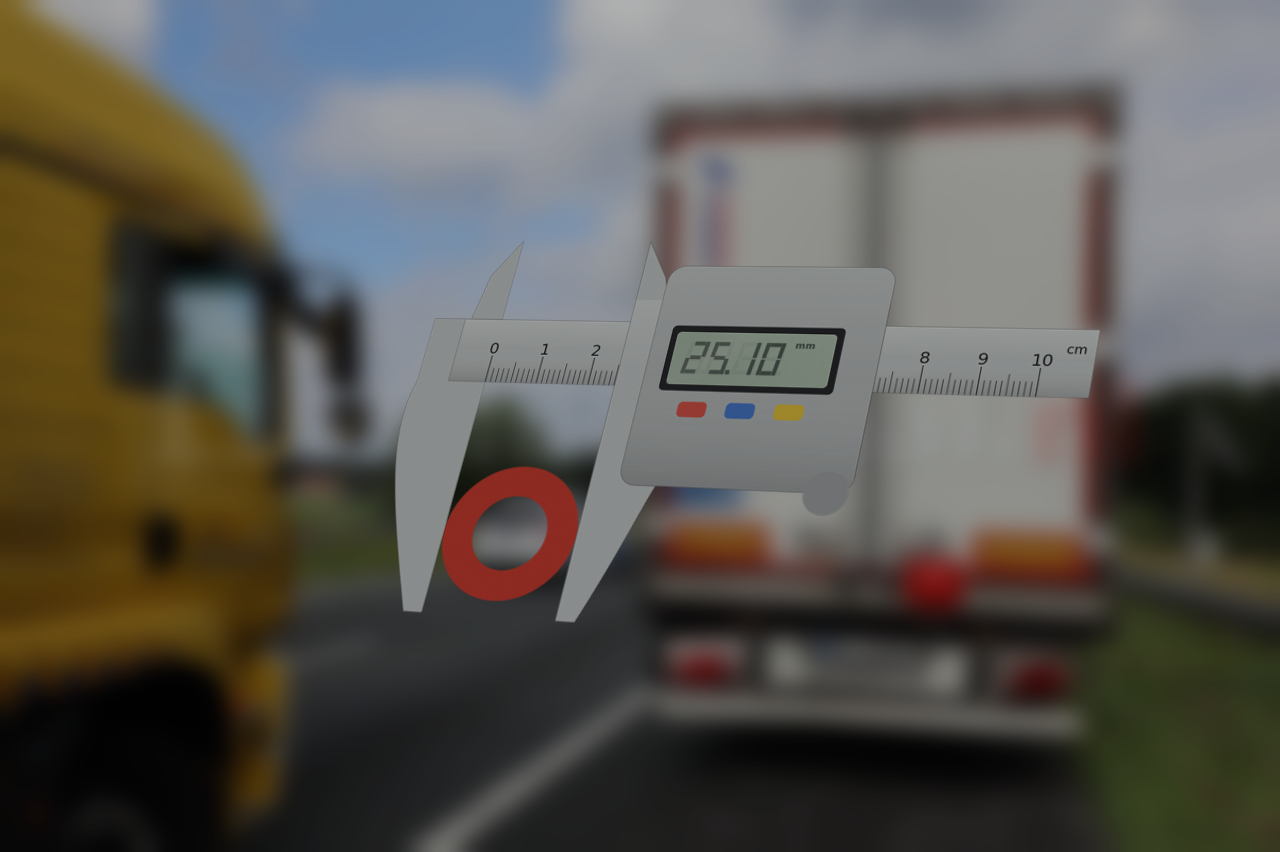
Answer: 25.10mm
